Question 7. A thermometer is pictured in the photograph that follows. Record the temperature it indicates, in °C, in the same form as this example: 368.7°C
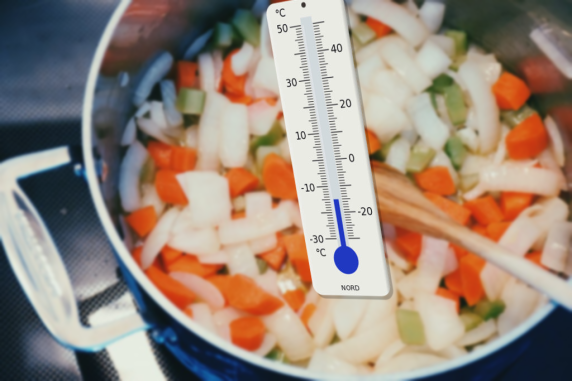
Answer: -15°C
